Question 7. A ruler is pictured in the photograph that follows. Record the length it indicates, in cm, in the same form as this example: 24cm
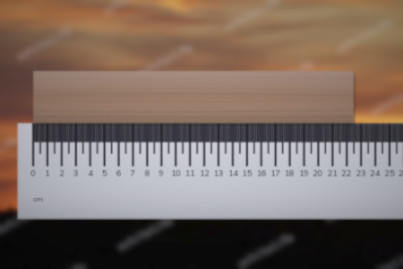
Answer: 22.5cm
